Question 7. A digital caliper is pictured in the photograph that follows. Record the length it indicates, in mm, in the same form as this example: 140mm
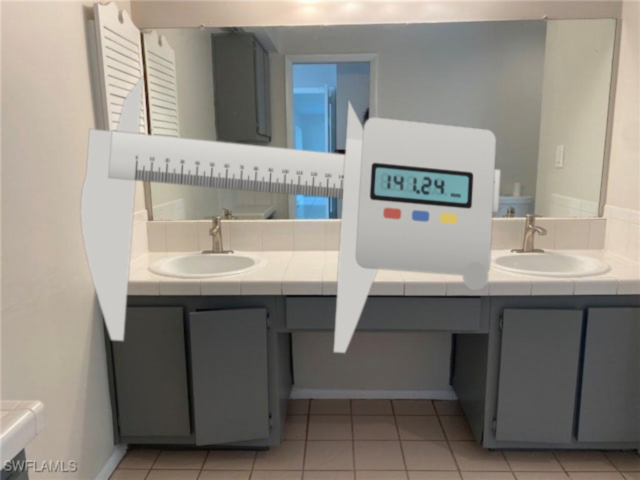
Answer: 141.24mm
